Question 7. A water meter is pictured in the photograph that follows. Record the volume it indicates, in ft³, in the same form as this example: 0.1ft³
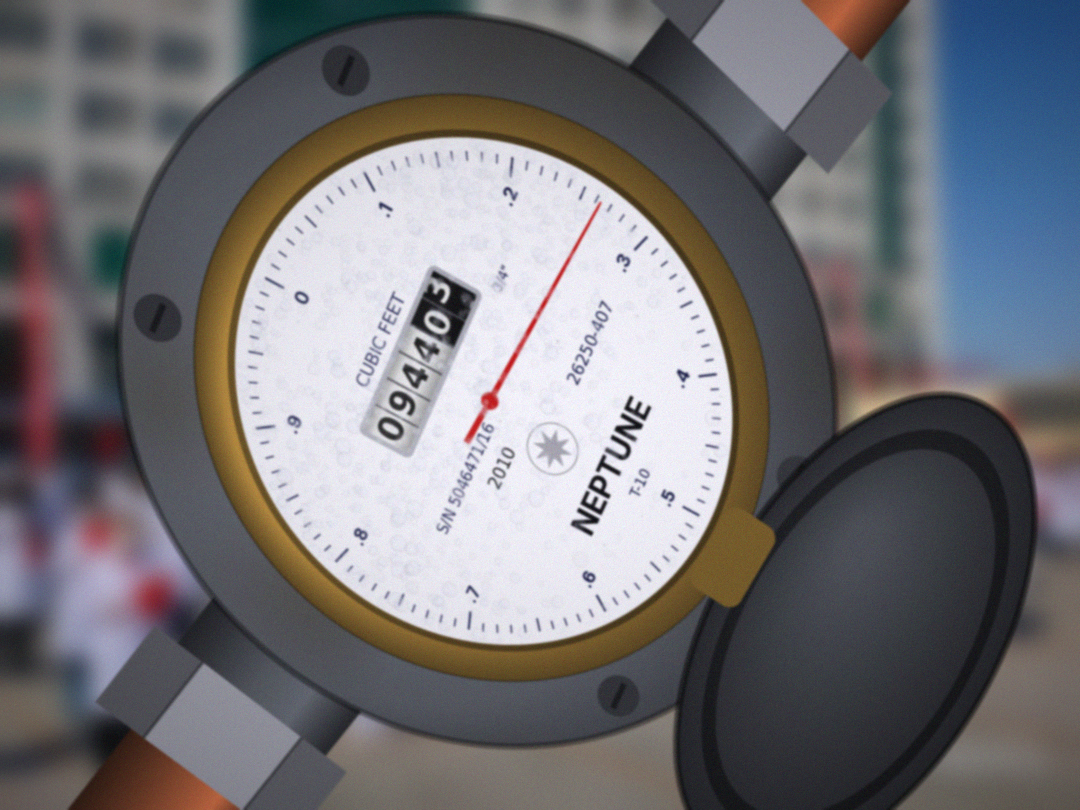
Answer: 94403.26ft³
